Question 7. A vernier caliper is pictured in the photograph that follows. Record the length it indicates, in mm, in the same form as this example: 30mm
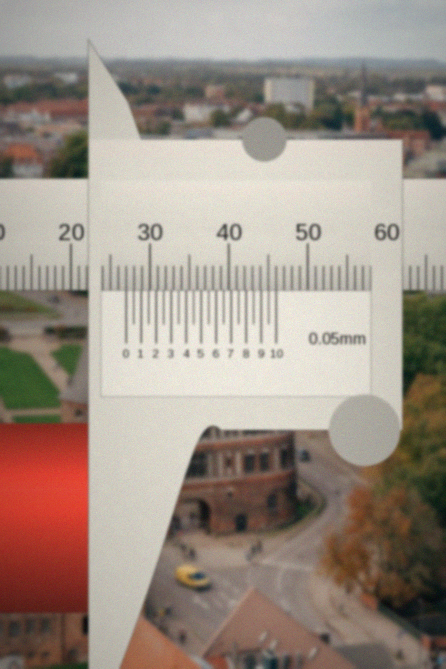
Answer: 27.0mm
